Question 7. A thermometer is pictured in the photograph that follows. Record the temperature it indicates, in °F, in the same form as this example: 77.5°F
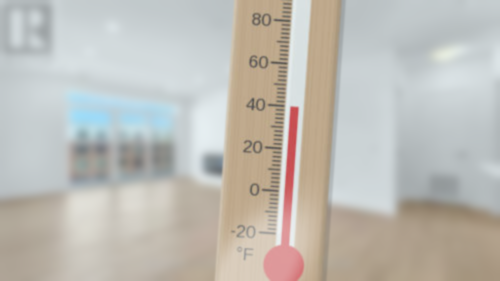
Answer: 40°F
